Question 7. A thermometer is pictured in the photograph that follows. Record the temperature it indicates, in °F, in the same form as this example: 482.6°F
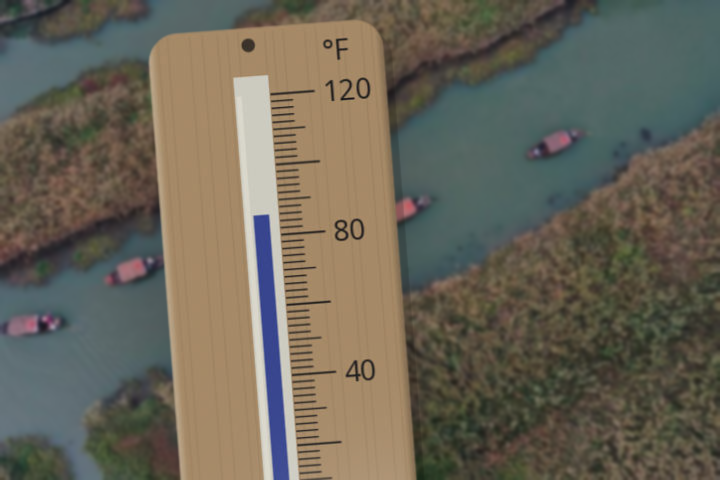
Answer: 86°F
